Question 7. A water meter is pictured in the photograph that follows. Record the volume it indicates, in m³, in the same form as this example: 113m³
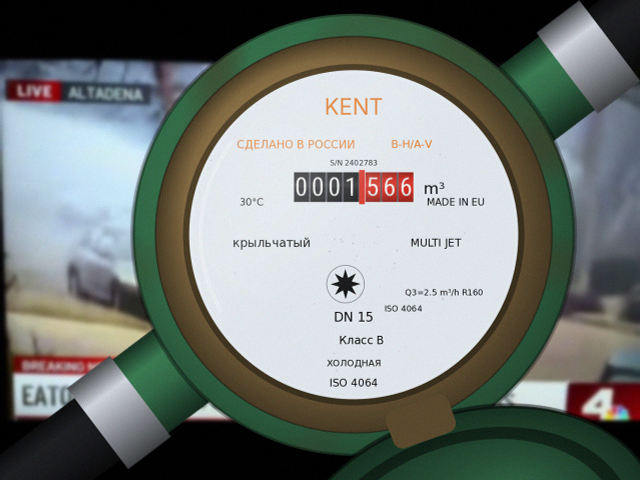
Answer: 1.566m³
